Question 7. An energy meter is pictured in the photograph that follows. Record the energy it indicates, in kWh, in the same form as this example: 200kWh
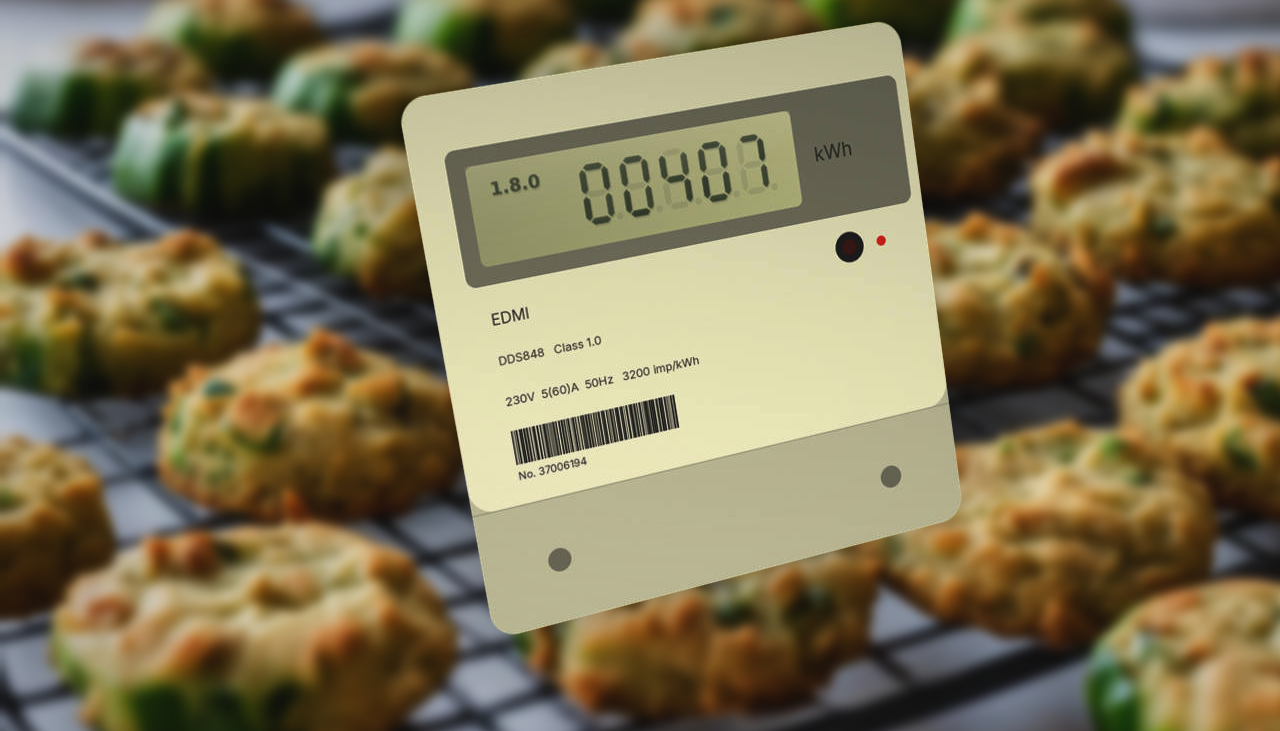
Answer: 407kWh
